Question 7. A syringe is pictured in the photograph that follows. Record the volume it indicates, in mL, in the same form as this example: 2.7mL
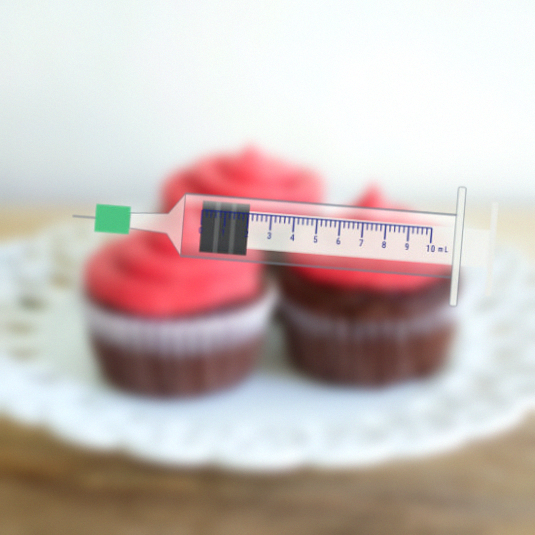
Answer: 0mL
